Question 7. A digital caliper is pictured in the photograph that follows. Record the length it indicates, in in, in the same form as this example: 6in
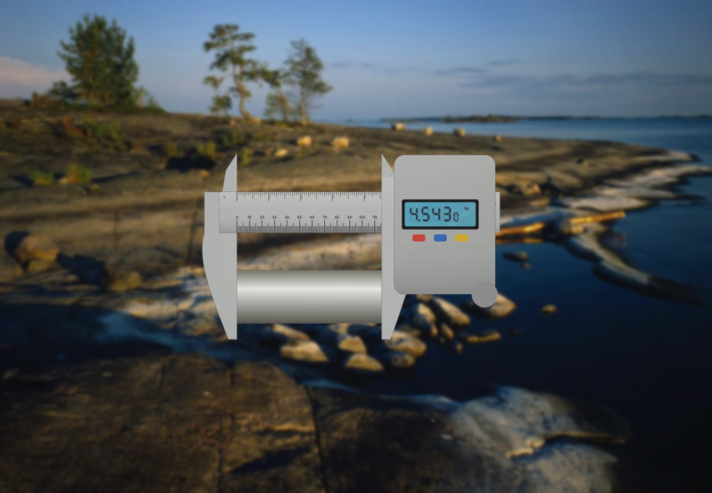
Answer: 4.5430in
